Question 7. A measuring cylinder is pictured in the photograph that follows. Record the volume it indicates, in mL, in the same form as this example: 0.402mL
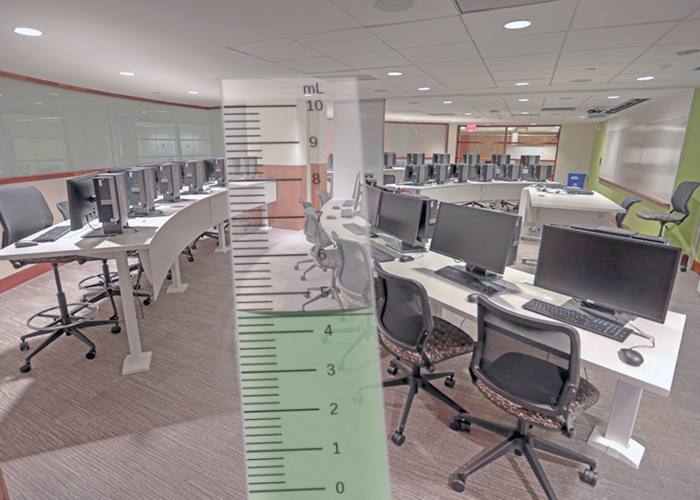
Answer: 4.4mL
